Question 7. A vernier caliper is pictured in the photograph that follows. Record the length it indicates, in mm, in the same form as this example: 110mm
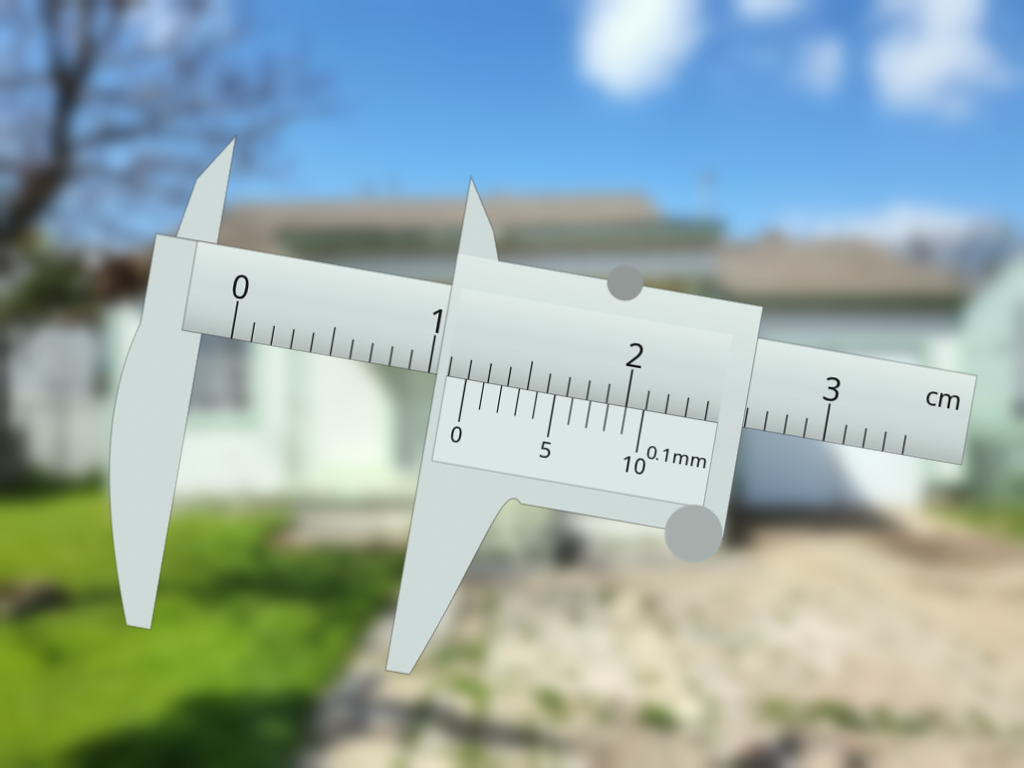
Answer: 11.9mm
